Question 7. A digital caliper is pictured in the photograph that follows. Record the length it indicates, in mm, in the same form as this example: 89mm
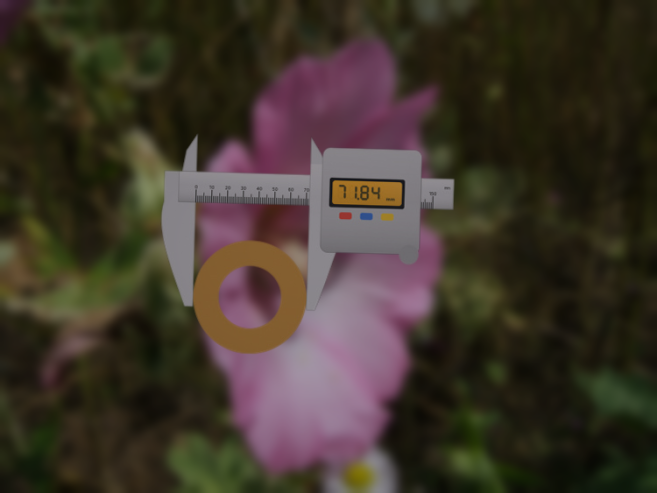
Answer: 71.84mm
